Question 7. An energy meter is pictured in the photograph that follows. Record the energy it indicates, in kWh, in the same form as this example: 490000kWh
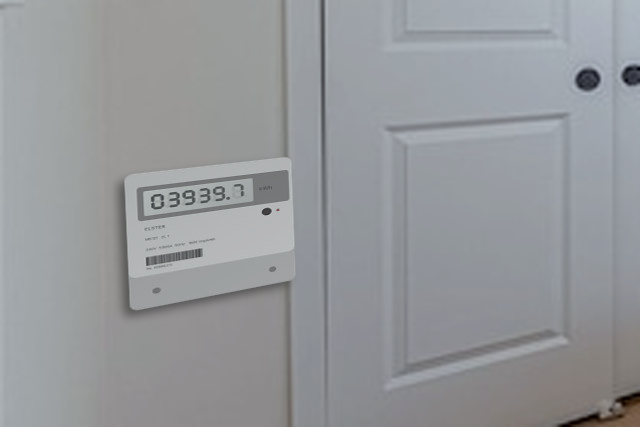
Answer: 3939.7kWh
